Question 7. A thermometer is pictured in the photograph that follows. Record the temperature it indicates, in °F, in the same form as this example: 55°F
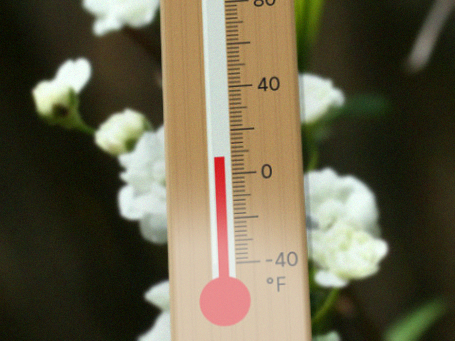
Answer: 8°F
